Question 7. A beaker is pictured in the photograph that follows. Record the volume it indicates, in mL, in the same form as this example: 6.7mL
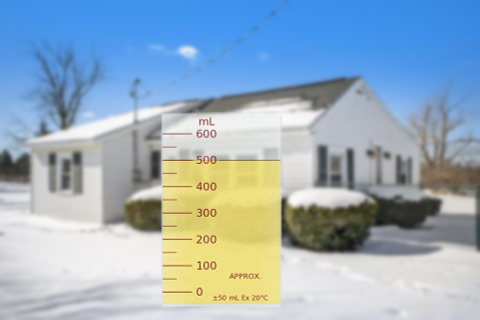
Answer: 500mL
